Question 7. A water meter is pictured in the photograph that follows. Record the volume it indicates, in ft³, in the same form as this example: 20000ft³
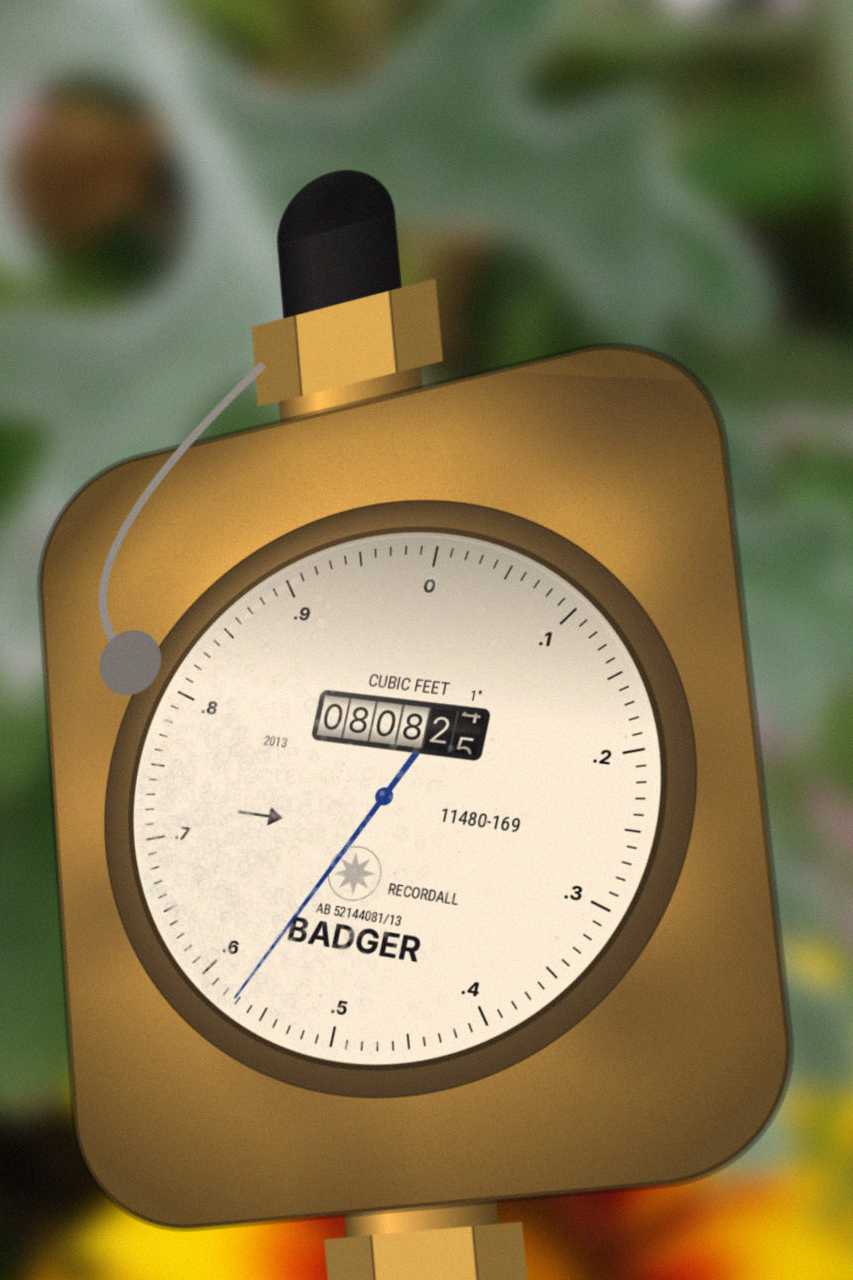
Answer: 80824.57ft³
